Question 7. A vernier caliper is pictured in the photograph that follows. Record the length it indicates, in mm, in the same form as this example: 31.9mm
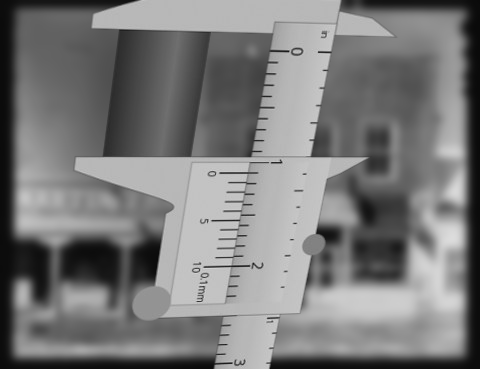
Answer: 11.0mm
